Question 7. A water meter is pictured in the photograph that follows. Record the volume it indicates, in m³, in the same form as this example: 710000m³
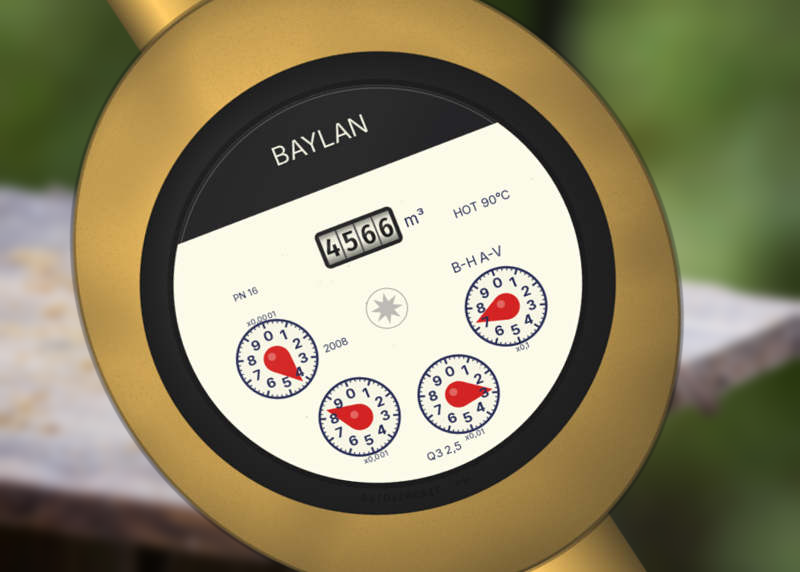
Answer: 4566.7284m³
